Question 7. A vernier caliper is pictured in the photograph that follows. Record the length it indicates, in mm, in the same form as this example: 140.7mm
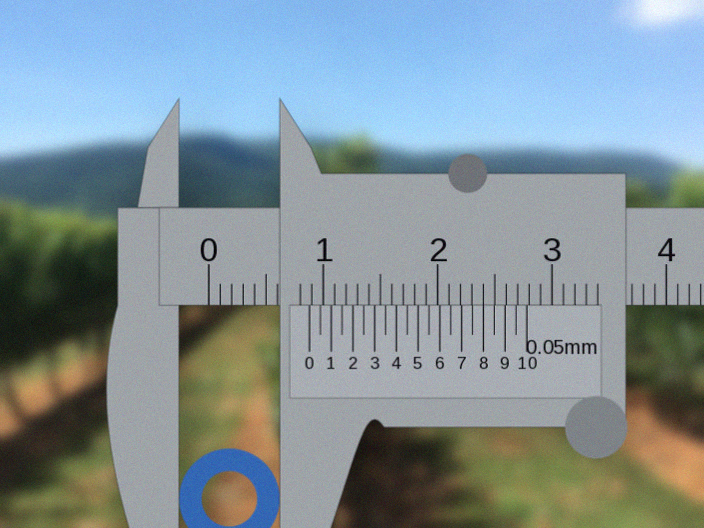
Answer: 8.8mm
